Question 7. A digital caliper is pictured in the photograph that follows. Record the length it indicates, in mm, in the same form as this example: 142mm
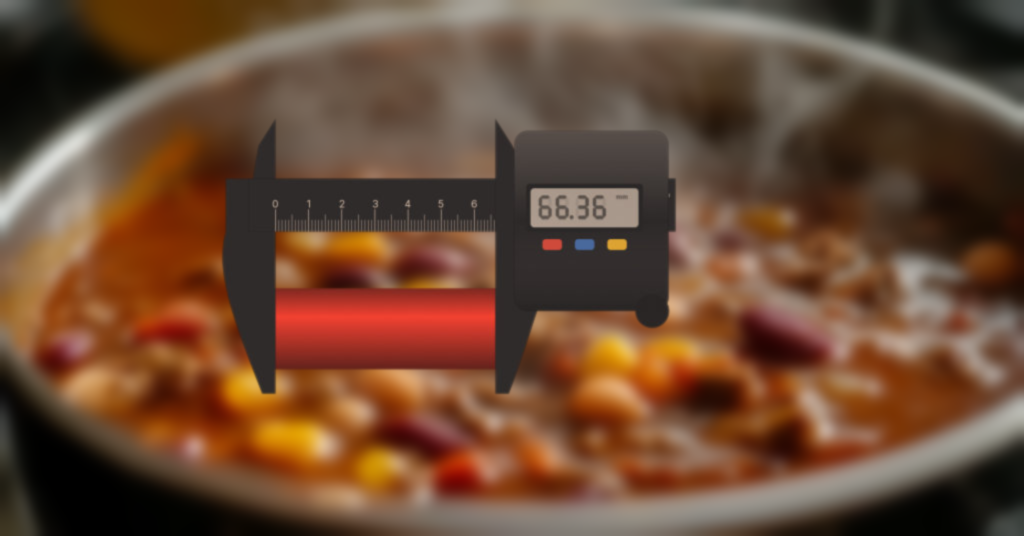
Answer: 66.36mm
